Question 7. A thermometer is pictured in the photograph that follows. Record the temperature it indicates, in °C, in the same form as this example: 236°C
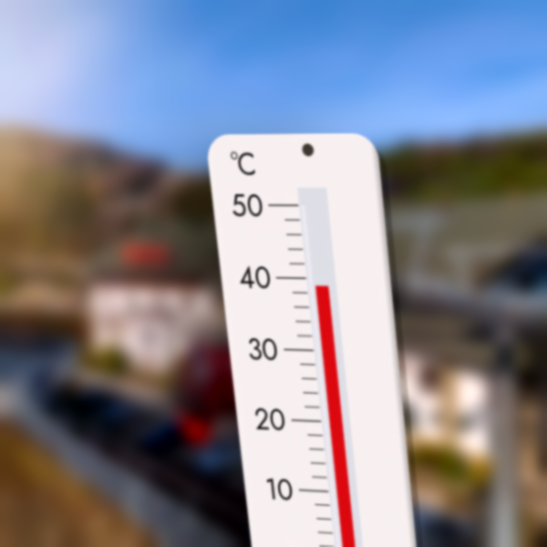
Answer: 39°C
